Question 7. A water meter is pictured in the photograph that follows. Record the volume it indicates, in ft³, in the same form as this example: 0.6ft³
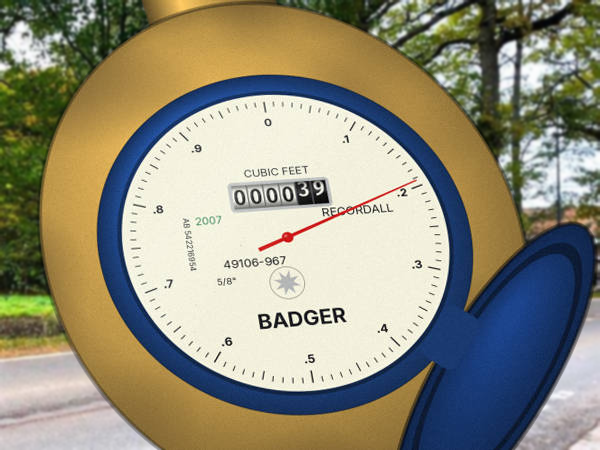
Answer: 39.19ft³
